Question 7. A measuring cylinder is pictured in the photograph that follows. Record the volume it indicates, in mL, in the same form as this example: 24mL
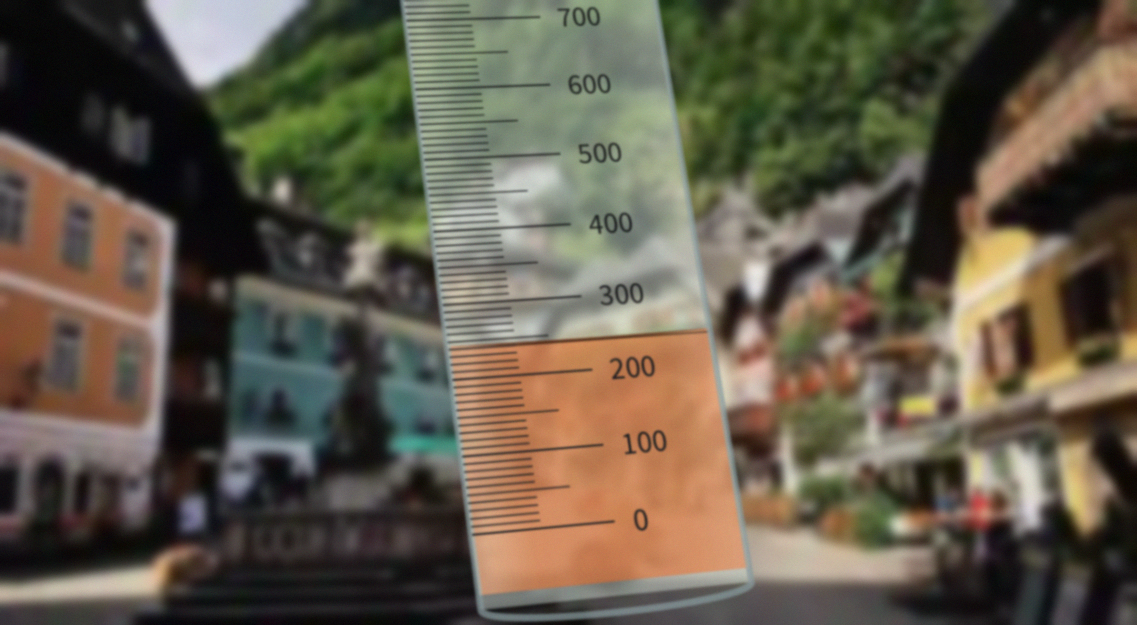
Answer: 240mL
